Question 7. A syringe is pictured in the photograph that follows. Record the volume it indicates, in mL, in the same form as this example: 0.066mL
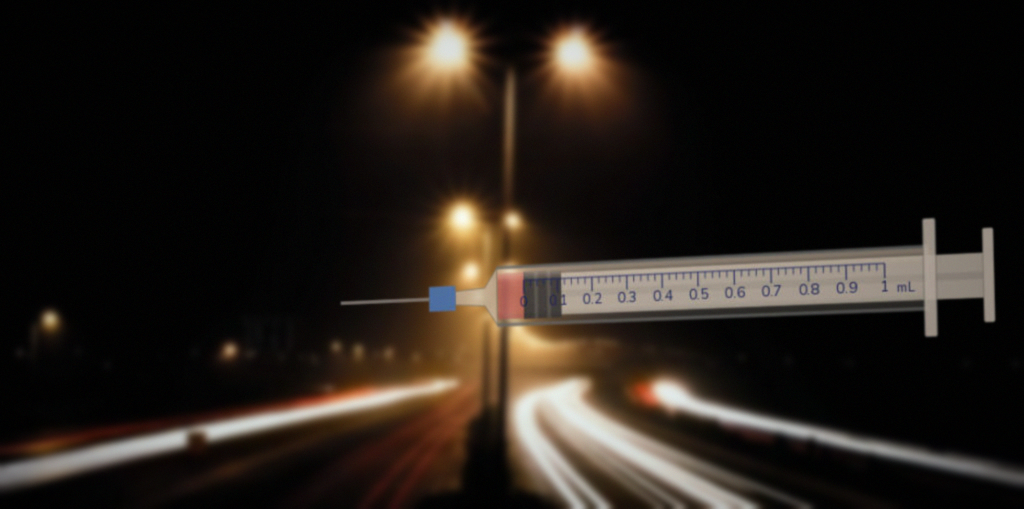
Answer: 0mL
